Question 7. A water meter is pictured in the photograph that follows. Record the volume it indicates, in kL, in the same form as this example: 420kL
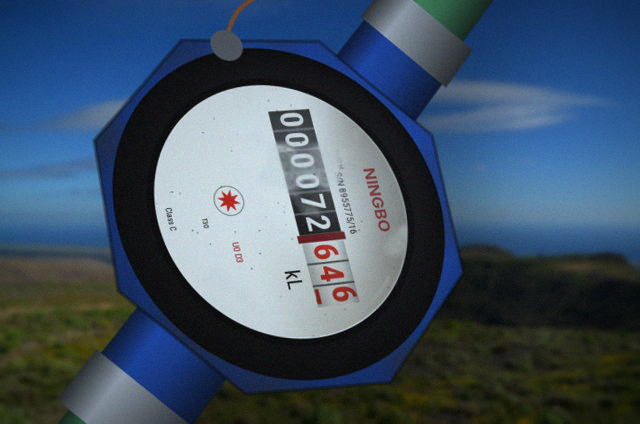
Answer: 72.646kL
